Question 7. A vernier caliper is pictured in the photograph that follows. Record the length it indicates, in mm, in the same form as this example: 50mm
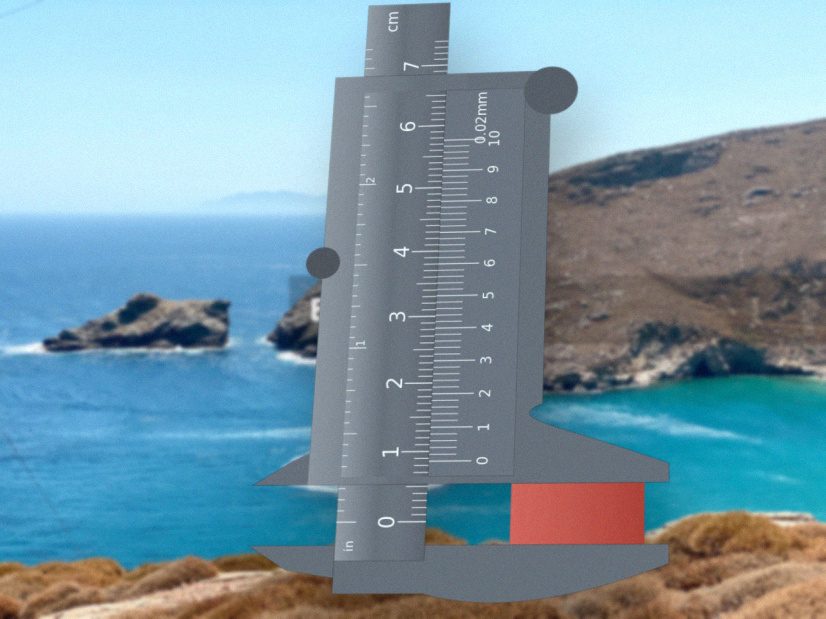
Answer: 8.6mm
